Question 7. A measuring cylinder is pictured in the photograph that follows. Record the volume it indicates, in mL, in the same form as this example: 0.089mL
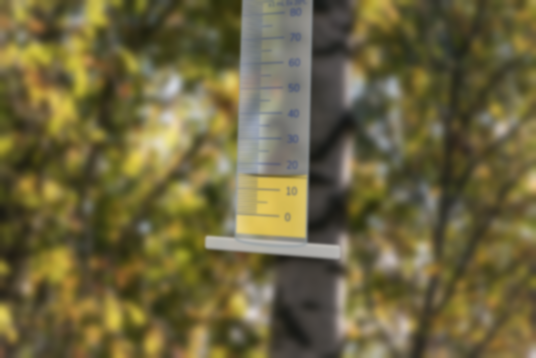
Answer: 15mL
